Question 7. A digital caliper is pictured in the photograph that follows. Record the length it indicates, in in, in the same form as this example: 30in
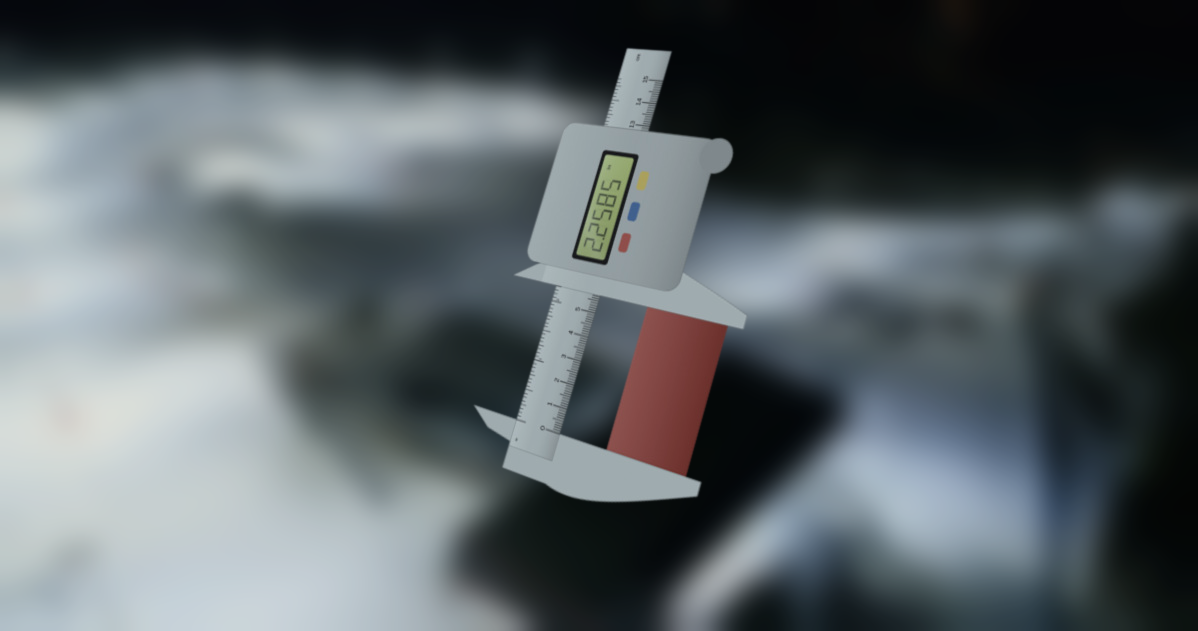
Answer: 2.2585in
